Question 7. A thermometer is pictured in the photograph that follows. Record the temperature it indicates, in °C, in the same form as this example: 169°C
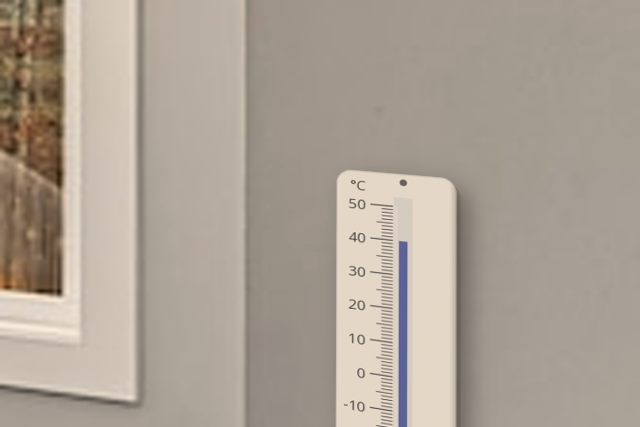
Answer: 40°C
